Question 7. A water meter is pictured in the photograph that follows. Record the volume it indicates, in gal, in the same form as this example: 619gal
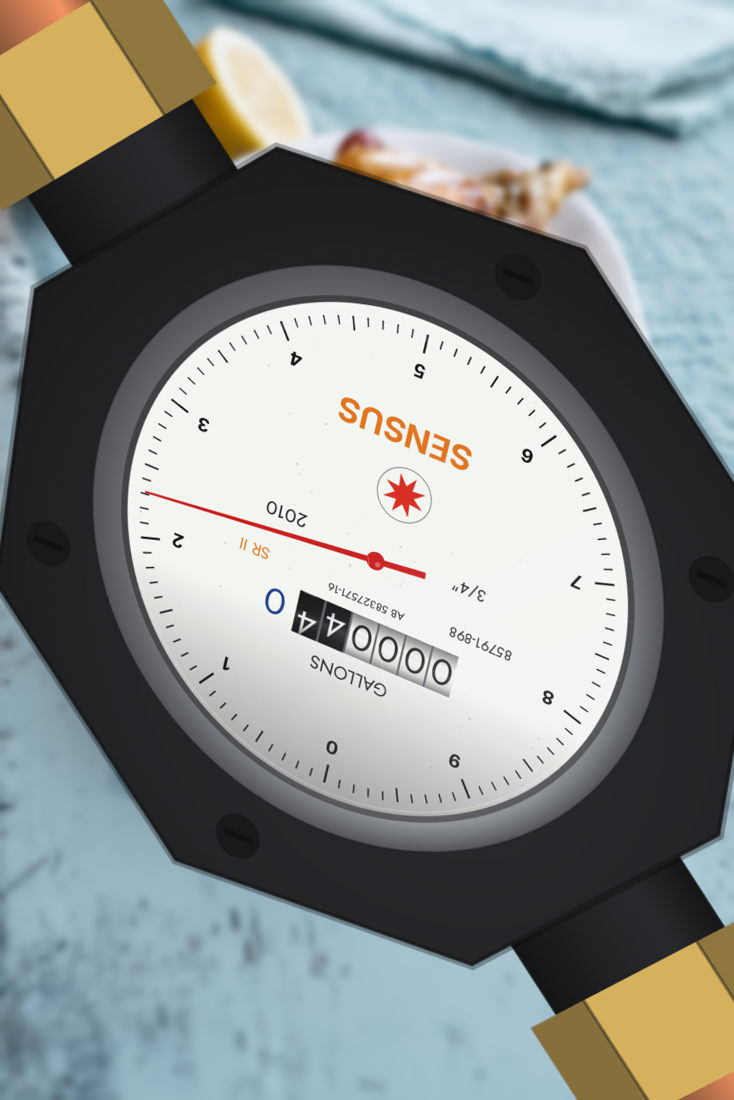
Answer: 442.3gal
